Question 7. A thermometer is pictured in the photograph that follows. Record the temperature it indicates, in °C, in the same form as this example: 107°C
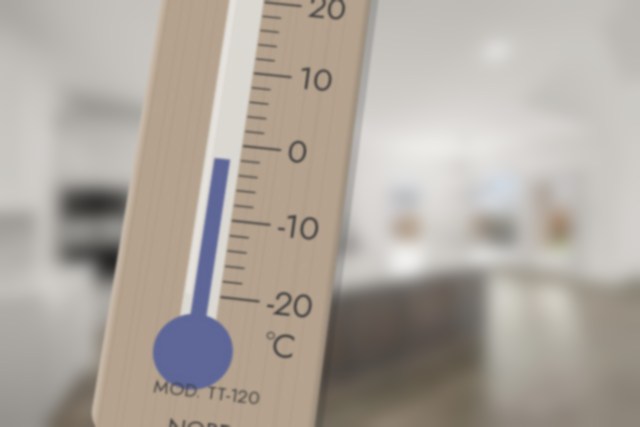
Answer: -2°C
